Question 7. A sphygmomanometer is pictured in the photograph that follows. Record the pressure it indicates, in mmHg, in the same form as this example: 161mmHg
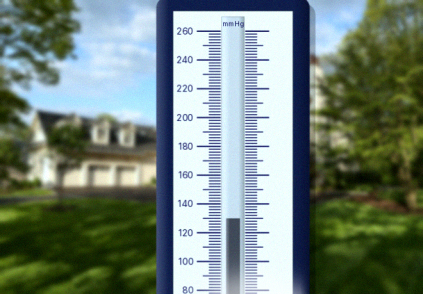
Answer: 130mmHg
